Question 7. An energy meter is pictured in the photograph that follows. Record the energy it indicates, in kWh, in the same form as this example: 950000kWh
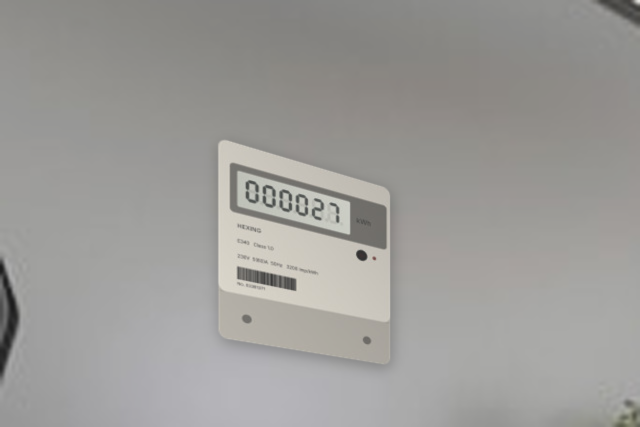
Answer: 27kWh
